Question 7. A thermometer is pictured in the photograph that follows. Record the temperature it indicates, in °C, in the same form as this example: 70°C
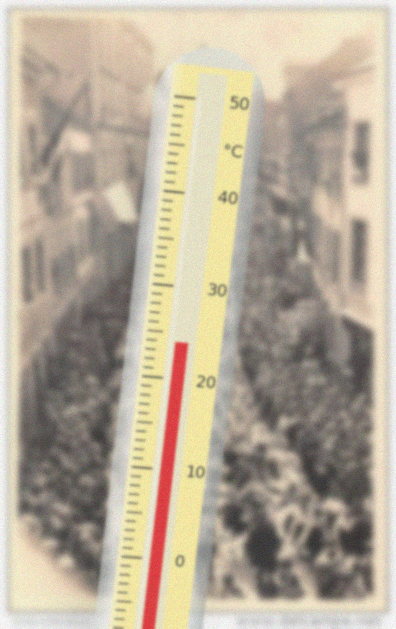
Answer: 24°C
